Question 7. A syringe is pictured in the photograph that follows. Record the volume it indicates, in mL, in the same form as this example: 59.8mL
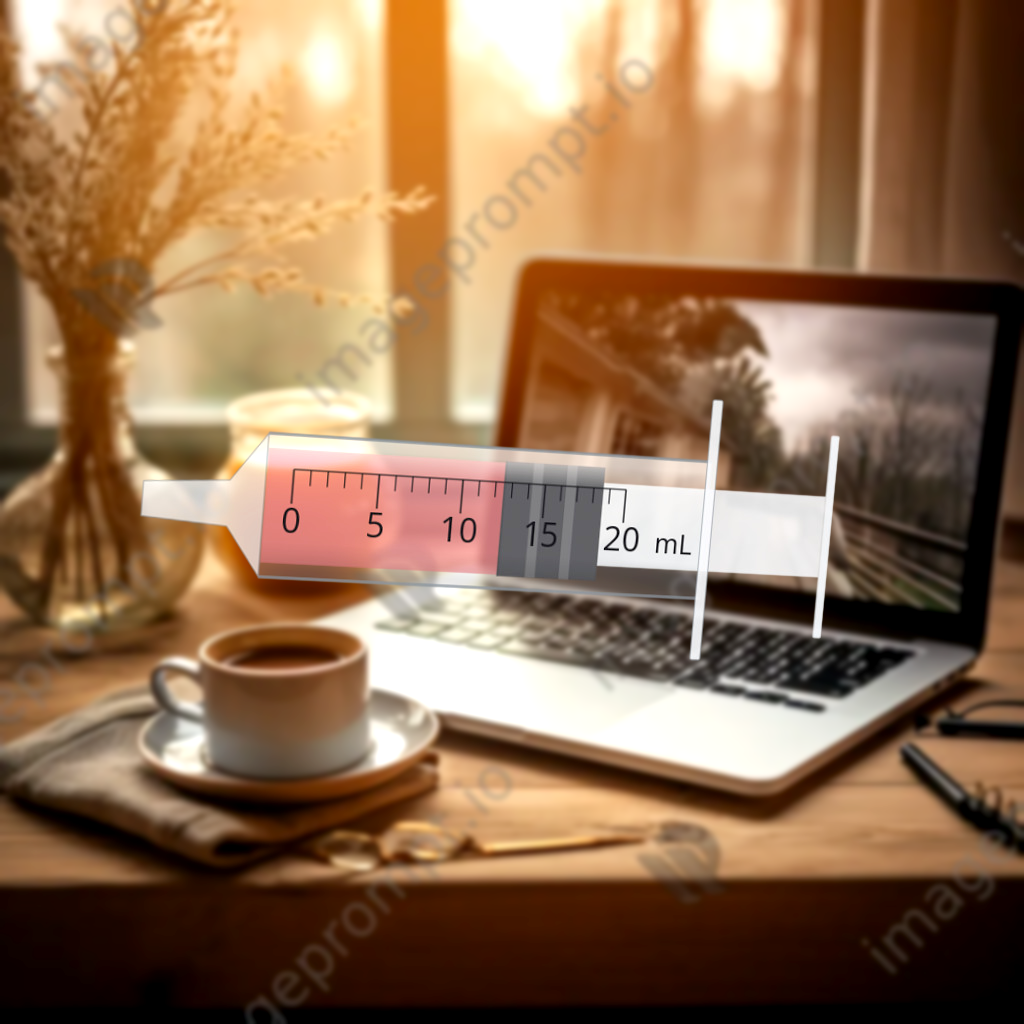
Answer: 12.5mL
